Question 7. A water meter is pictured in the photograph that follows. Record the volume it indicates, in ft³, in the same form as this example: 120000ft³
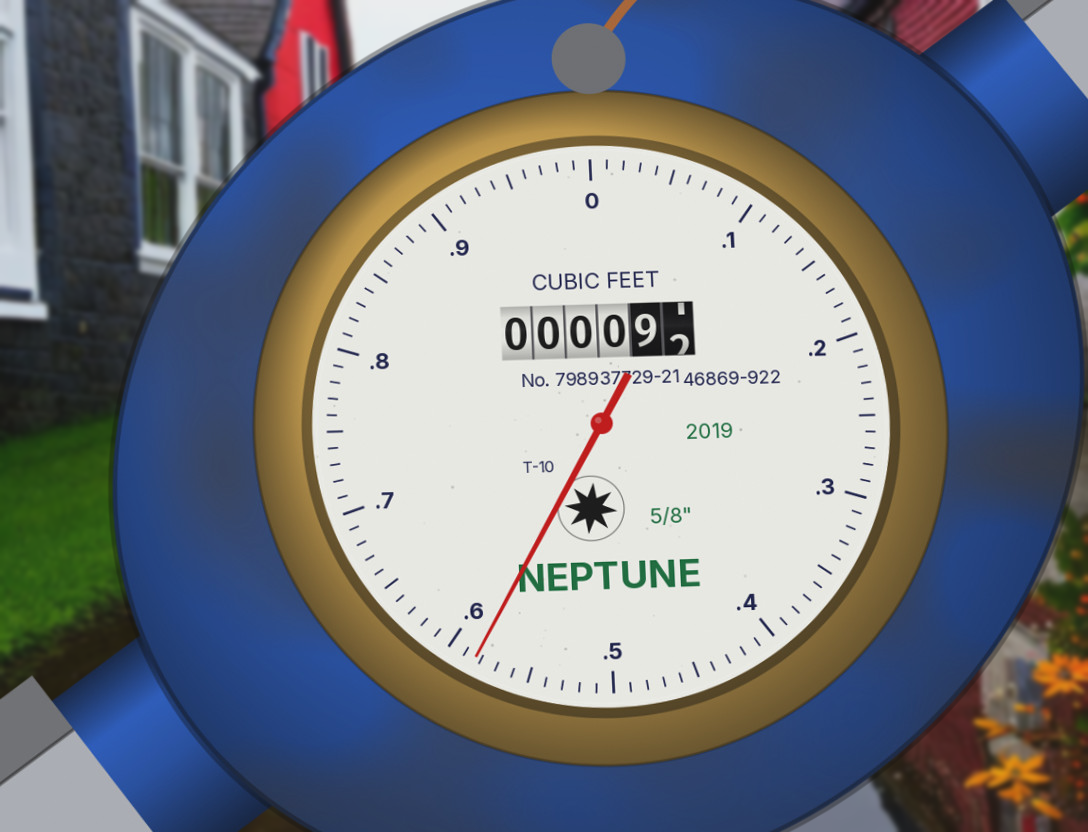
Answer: 91.58ft³
